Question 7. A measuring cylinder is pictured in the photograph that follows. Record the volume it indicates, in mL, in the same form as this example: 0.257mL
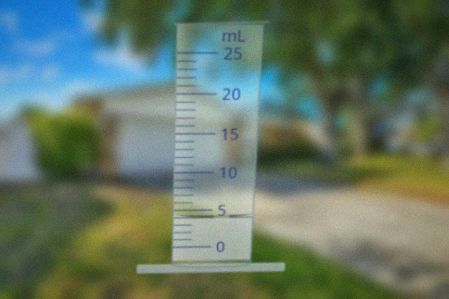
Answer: 4mL
